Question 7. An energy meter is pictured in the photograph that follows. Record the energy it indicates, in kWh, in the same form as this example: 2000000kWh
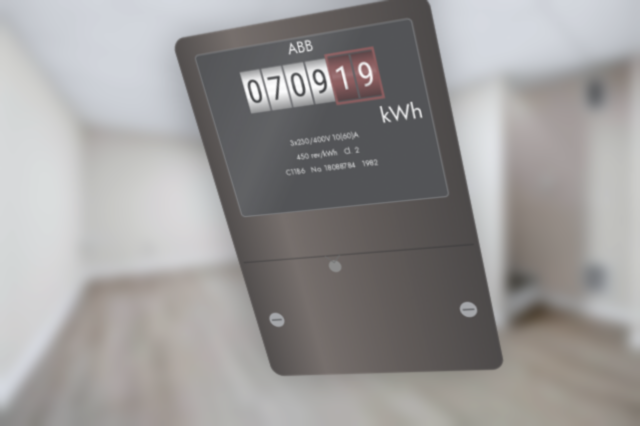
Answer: 709.19kWh
